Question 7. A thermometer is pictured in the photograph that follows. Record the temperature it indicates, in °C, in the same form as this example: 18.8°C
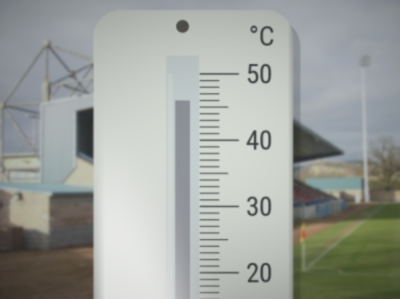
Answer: 46°C
